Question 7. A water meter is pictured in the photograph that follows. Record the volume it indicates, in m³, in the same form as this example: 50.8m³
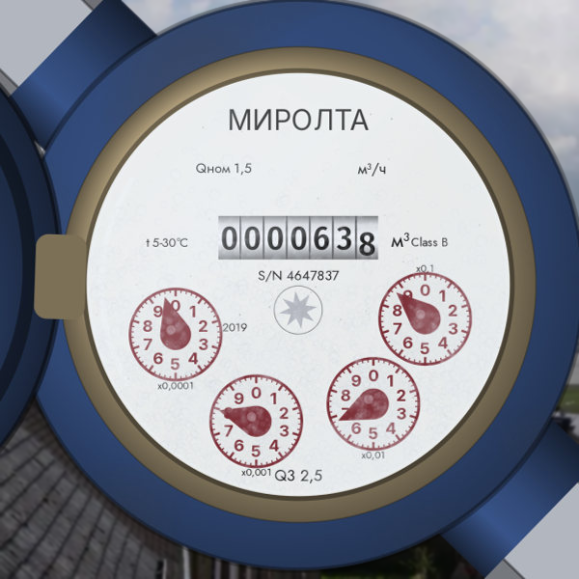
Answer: 637.8679m³
